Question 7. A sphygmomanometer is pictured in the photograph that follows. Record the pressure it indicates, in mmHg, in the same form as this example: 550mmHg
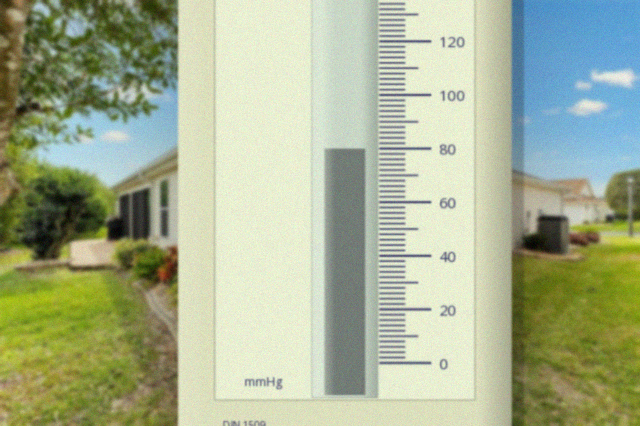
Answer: 80mmHg
